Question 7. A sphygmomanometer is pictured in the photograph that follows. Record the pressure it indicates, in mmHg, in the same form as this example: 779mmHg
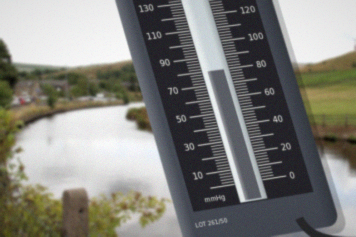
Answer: 80mmHg
